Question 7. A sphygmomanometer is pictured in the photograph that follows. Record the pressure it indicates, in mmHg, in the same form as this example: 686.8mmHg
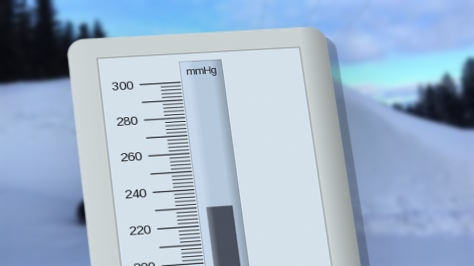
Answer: 230mmHg
